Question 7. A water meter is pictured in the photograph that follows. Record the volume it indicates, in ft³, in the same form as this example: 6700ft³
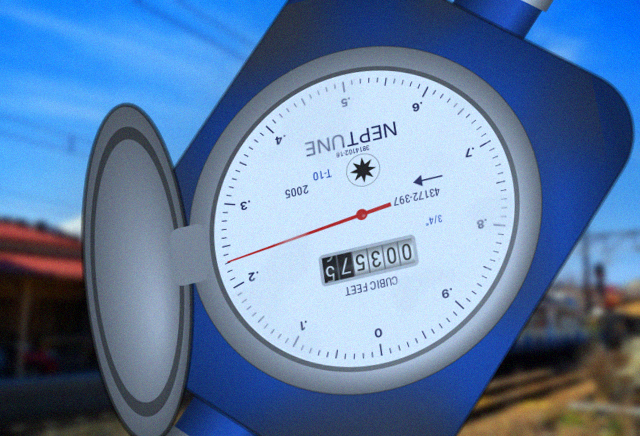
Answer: 3575.23ft³
